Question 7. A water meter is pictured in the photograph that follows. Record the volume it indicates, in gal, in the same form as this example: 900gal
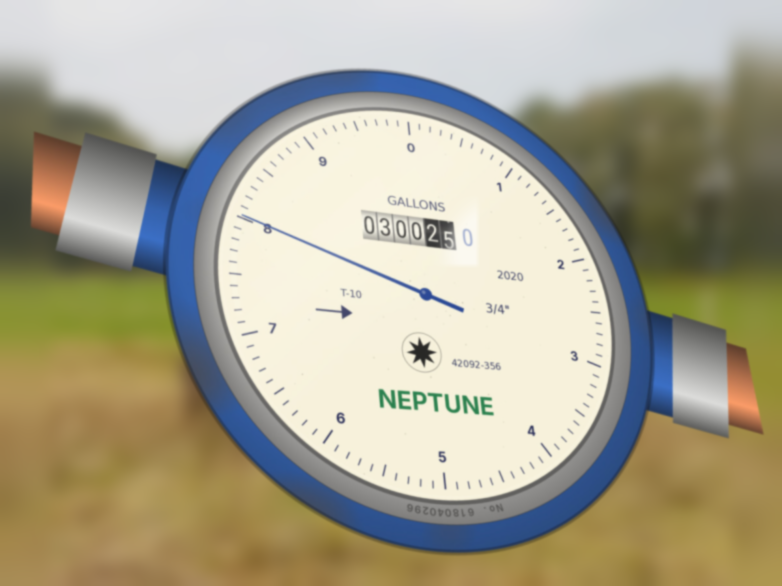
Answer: 300248.0gal
